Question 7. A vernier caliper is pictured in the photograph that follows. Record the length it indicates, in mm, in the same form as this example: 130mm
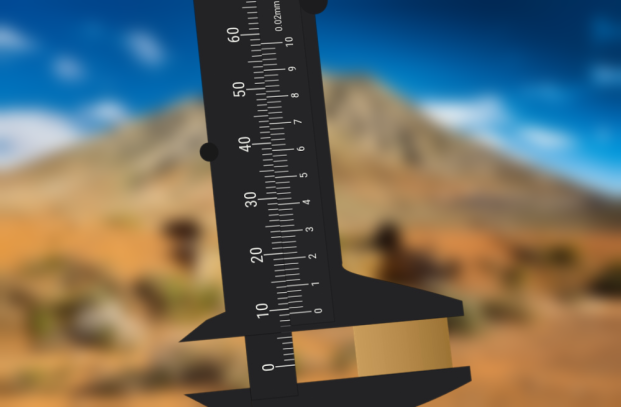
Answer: 9.2mm
